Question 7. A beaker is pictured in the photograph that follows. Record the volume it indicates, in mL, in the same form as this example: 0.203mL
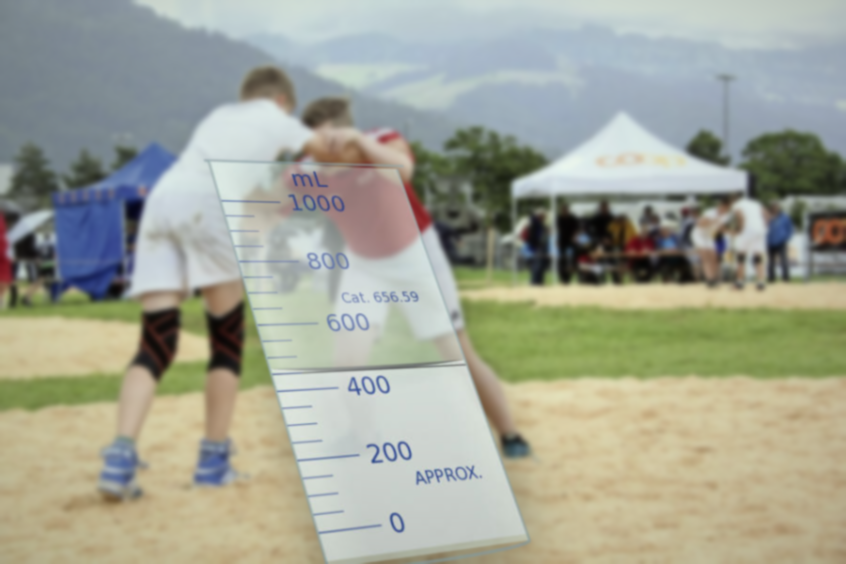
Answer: 450mL
